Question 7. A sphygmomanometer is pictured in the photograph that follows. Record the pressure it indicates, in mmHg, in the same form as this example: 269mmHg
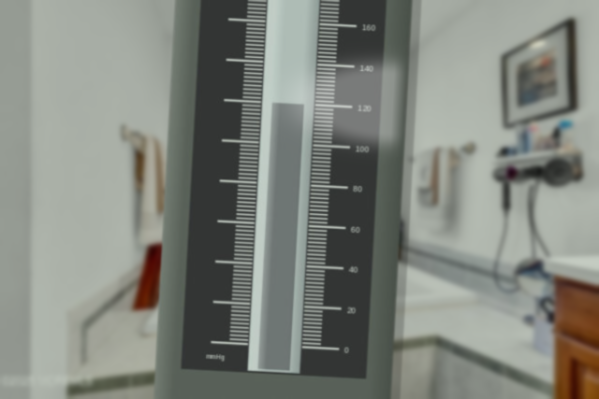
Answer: 120mmHg
